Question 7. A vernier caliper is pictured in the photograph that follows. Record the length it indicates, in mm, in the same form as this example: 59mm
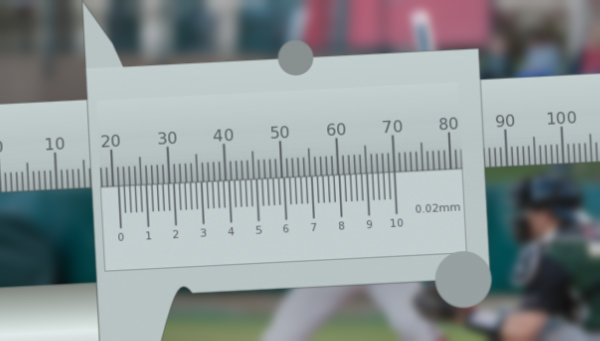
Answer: 21.0mm
